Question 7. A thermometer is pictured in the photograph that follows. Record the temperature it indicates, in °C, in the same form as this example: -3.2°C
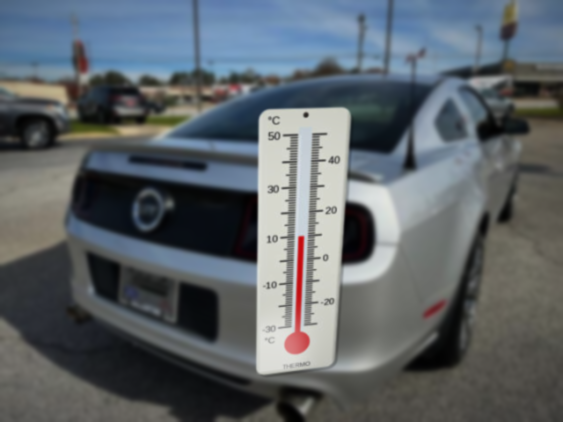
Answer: 10°C
